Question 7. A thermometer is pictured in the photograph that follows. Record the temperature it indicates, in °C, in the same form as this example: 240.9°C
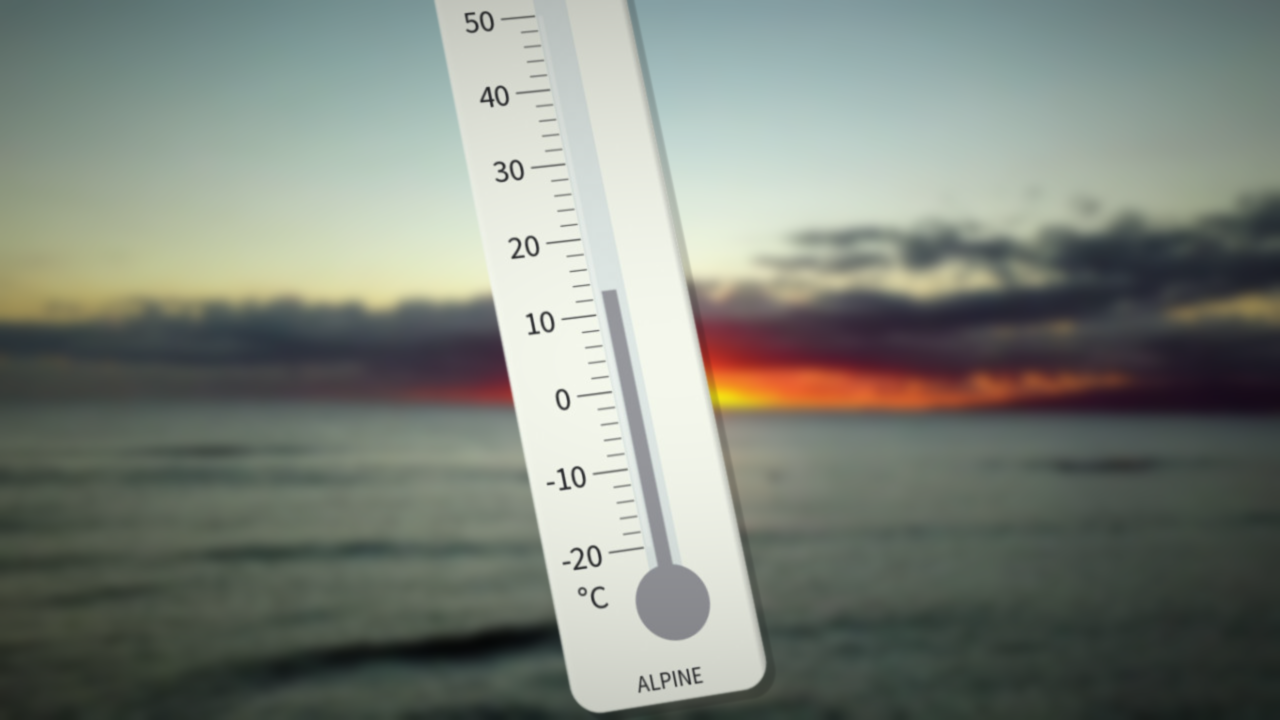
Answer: 13°C
